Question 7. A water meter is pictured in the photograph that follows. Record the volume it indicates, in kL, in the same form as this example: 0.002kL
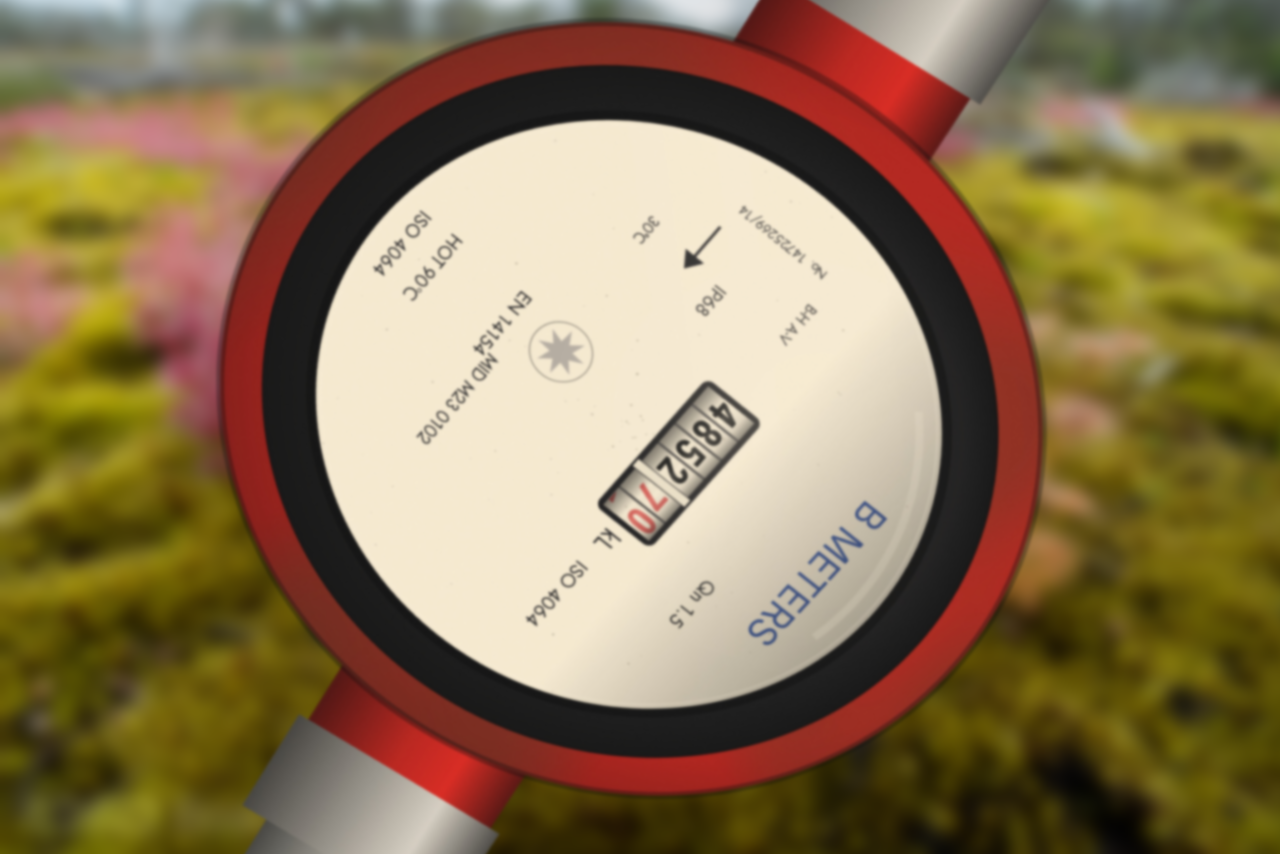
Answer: 4852.70kL
